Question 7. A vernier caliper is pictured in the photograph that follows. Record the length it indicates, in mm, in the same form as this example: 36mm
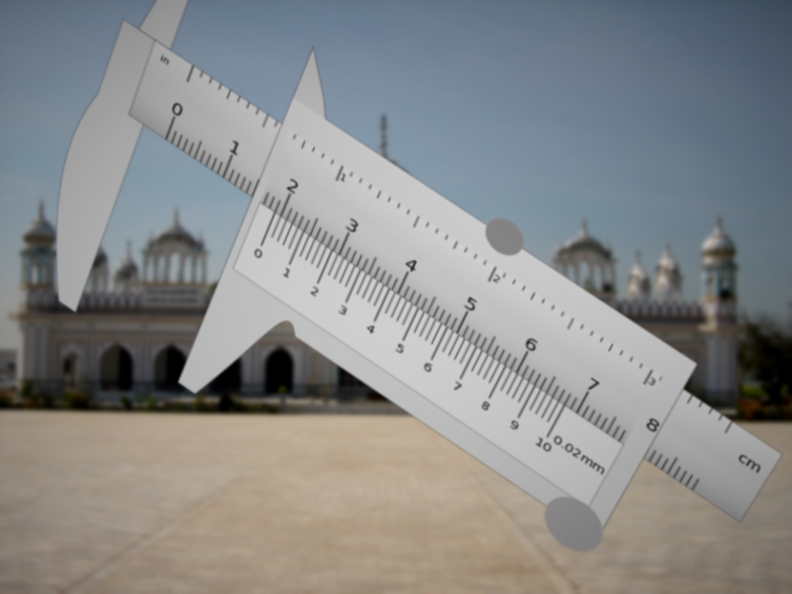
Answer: 19.0mm
